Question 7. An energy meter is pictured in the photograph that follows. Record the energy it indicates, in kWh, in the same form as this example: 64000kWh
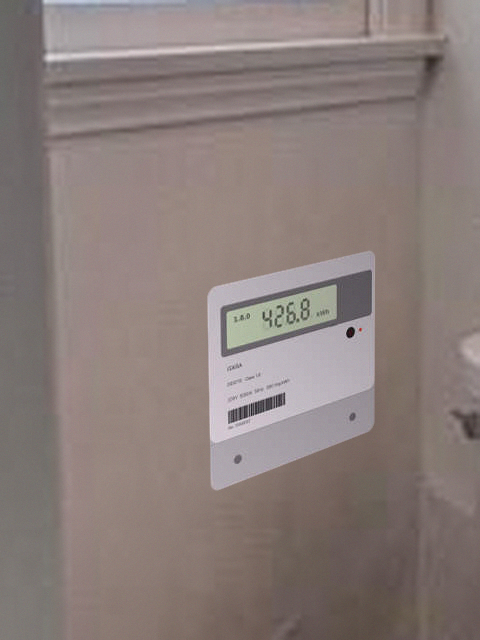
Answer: 426.8kWh
